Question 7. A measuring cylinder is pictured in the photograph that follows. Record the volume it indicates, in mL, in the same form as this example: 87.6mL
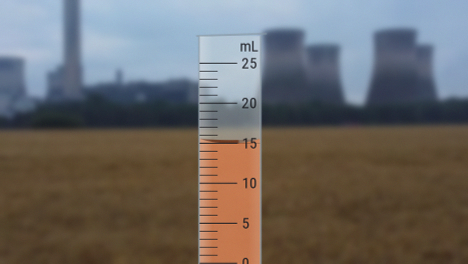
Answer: 15mL
